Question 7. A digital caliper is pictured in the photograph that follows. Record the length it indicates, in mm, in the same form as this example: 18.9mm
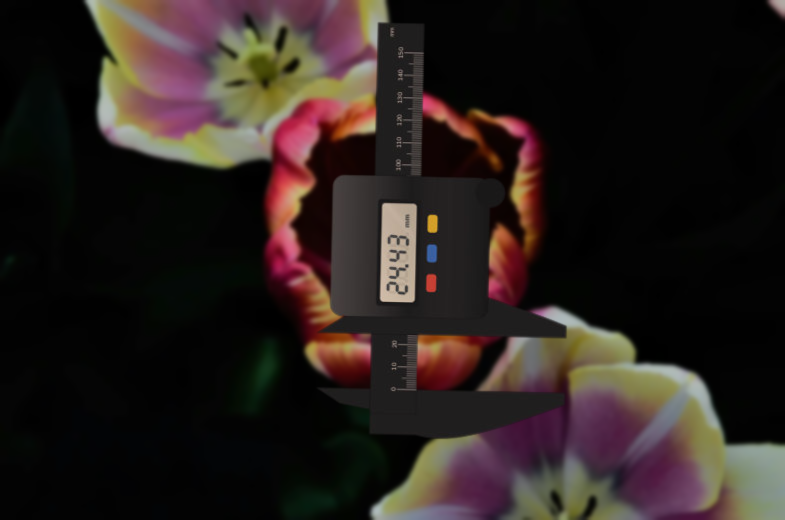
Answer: 24.43mm
